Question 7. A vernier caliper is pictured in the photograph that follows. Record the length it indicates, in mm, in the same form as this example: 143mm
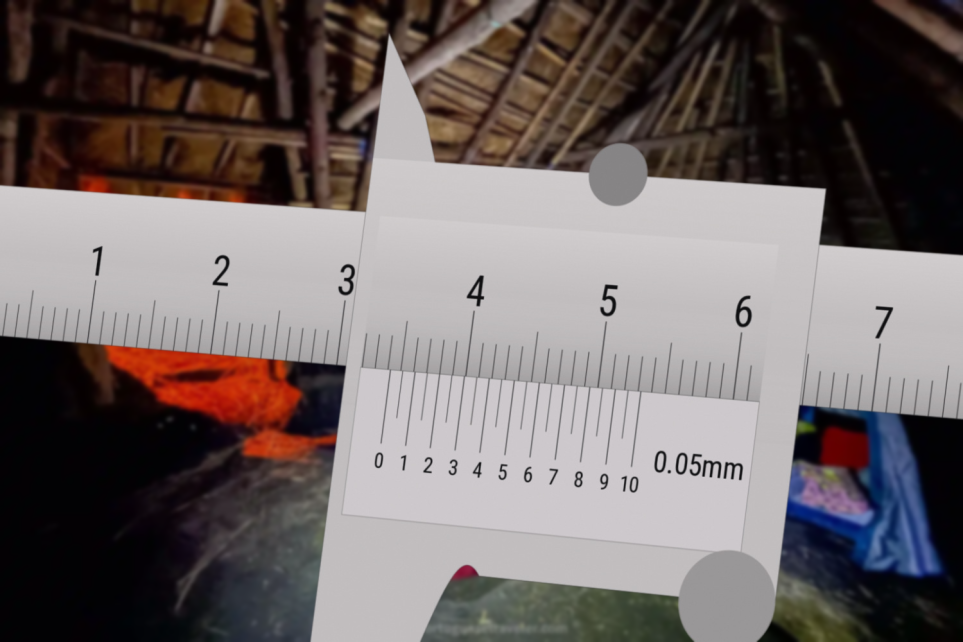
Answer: 34.2mm
